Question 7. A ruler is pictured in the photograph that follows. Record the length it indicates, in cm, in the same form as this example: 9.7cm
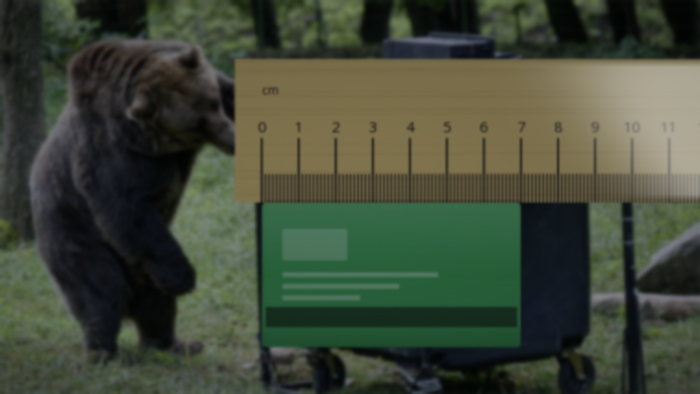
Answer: 7cm
